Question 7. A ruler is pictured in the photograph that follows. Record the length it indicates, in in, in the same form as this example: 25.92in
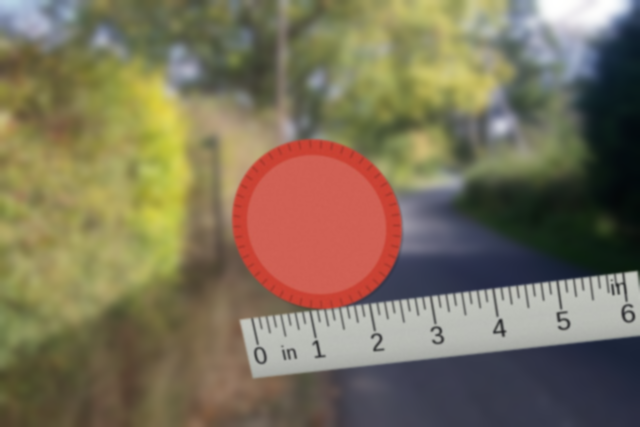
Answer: 2.75in
